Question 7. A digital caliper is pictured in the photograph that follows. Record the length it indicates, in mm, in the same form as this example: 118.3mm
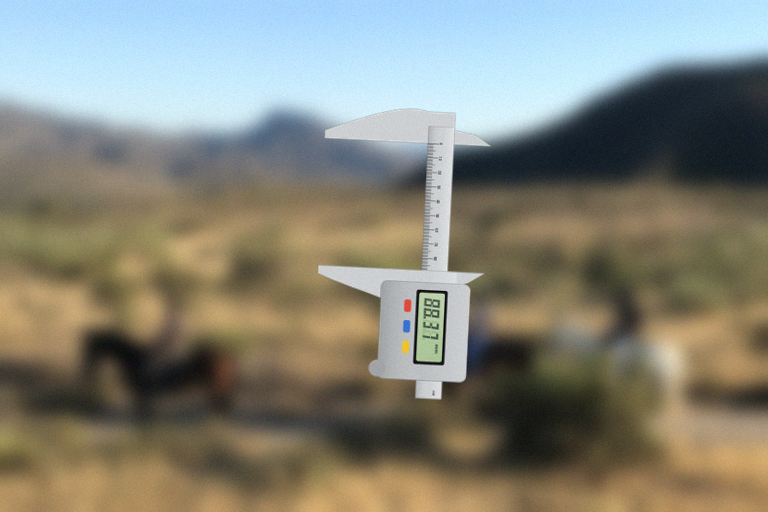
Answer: 88.37mm
